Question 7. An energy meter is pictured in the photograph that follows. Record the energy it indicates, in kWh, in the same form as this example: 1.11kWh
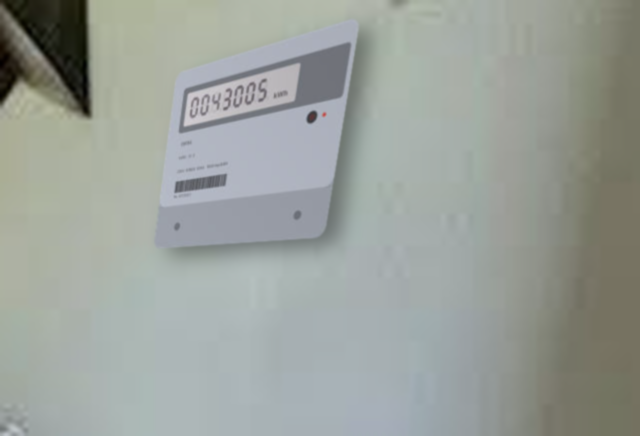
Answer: 43005kWh
